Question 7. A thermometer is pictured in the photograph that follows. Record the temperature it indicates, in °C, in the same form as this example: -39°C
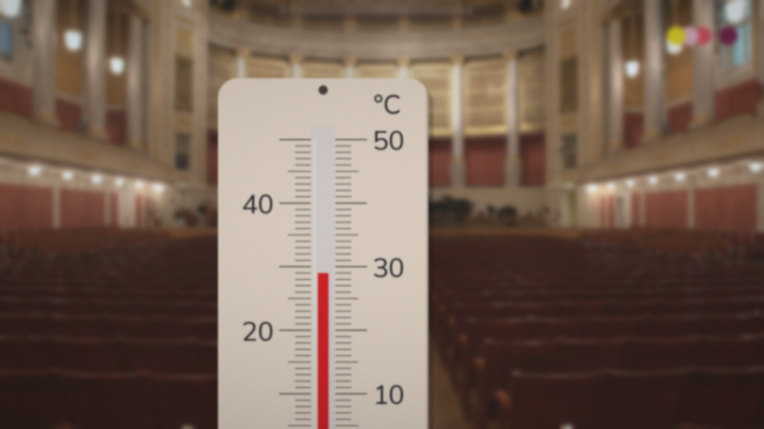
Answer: 29°C
